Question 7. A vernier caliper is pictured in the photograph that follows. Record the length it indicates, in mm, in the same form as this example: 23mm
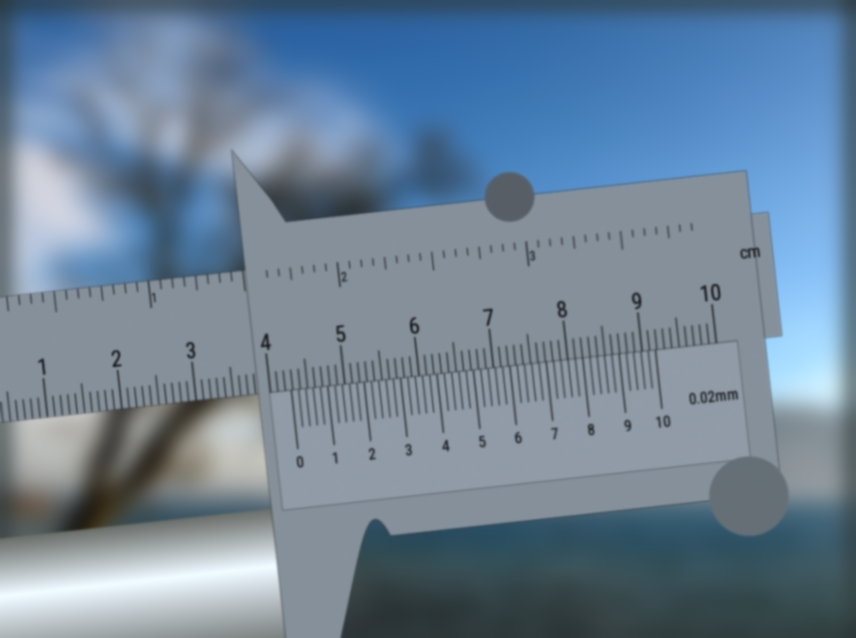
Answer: 42.8mm
